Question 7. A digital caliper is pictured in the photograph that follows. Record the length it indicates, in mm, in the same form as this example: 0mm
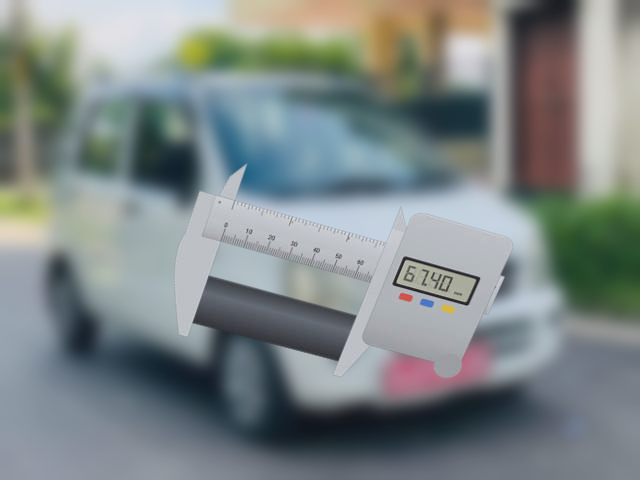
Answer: 67.40mm
